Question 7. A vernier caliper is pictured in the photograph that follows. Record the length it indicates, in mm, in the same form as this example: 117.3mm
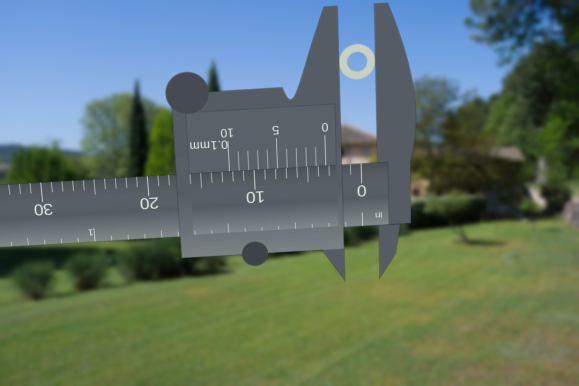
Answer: 3.3mm
